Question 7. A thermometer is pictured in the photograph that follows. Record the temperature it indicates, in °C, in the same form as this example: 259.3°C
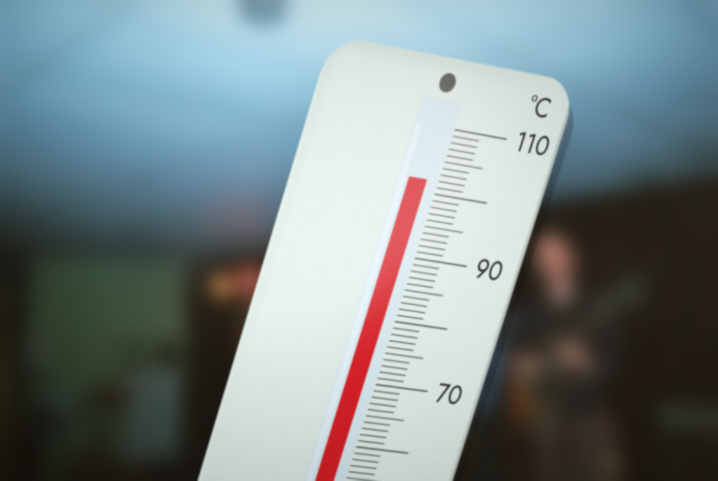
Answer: 102°C
